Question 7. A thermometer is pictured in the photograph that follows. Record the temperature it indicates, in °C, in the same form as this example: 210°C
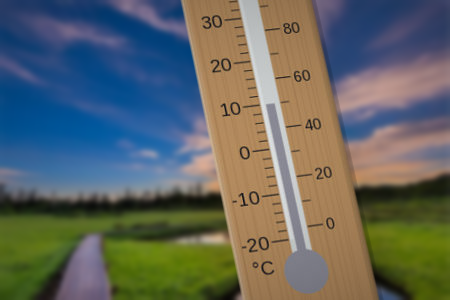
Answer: 10°C
